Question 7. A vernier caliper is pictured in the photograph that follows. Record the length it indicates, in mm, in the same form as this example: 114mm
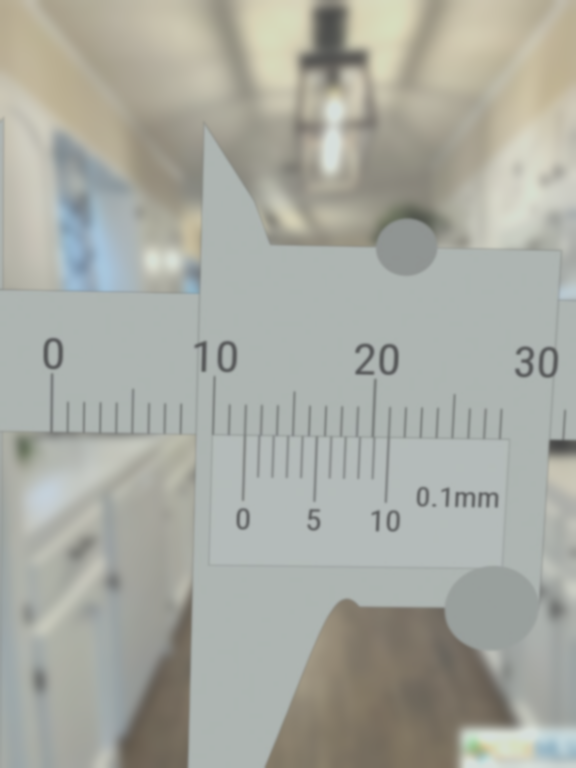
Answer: 12.0mm
